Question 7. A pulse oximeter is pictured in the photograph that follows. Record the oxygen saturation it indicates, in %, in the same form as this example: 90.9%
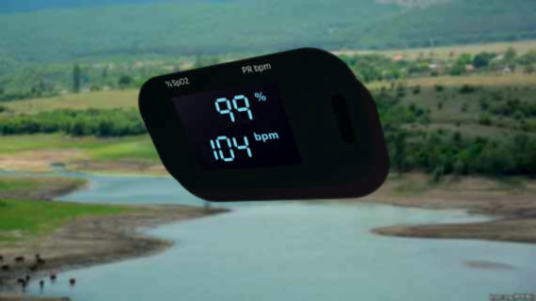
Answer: 99%
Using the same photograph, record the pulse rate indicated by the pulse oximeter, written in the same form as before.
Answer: 104bpm
